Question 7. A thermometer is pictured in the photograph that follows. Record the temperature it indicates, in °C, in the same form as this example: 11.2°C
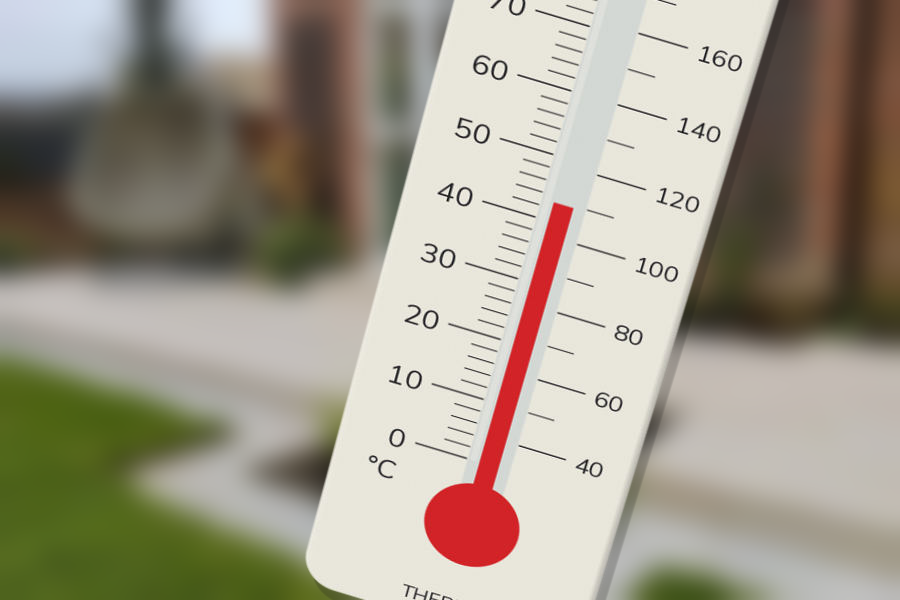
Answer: 43°C
